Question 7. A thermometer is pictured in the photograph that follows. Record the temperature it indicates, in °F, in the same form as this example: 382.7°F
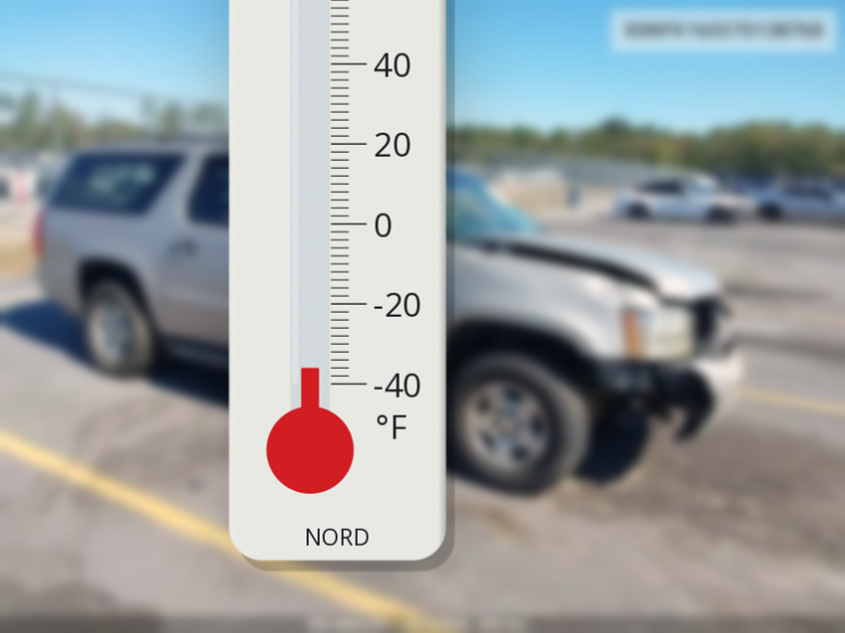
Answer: -36°F
